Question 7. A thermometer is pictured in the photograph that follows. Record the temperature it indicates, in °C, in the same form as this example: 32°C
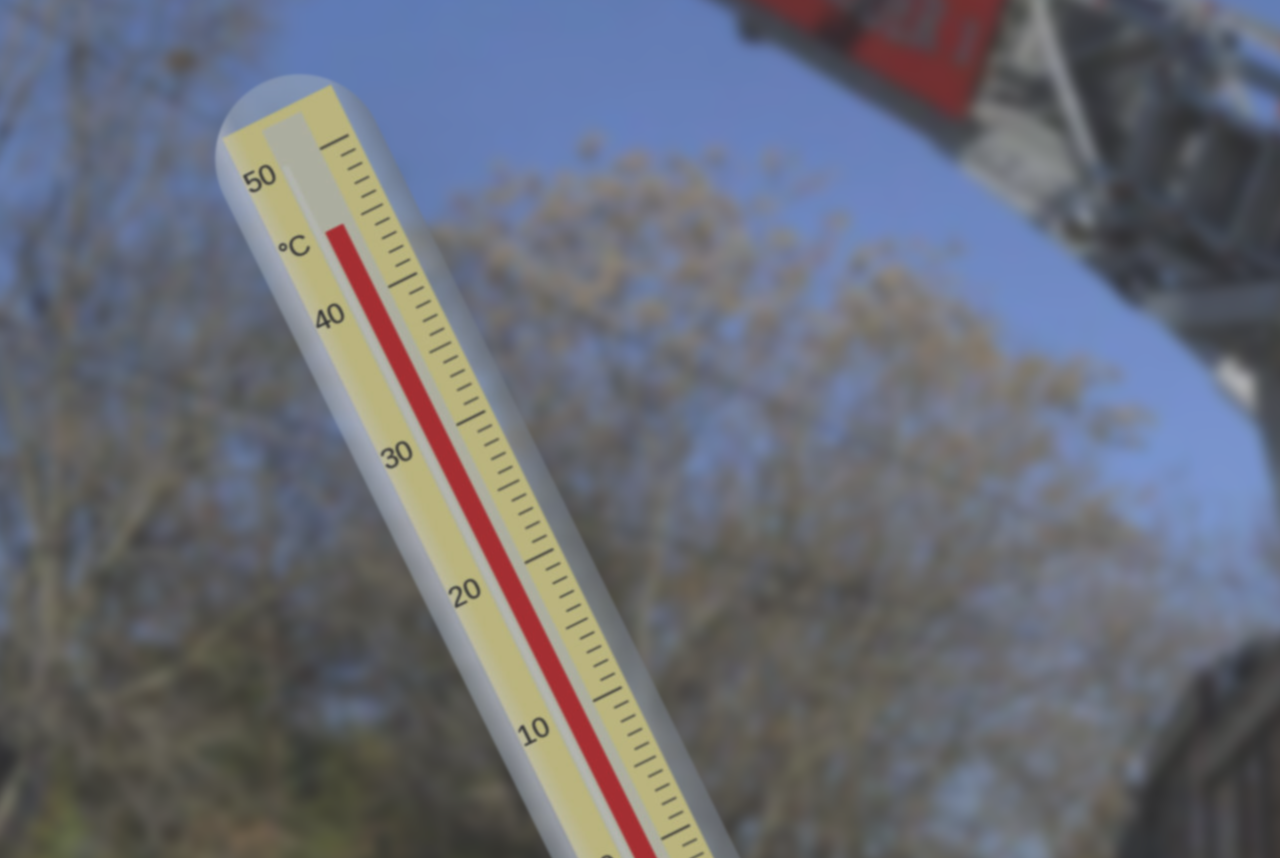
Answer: 45°C
